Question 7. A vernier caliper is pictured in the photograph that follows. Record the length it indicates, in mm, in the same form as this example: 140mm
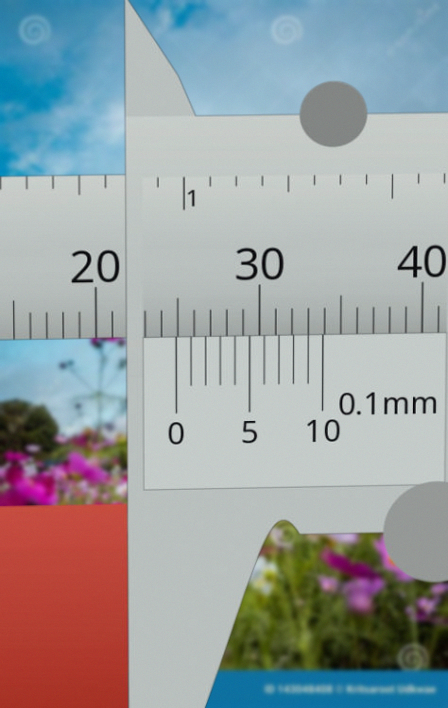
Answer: 24.9mm
